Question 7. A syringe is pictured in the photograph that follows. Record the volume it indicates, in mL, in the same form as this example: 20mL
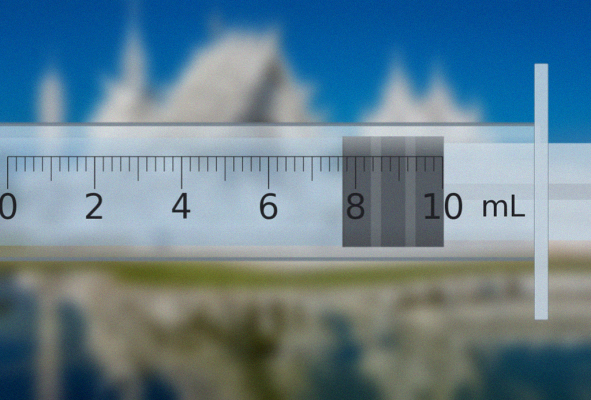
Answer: 7.7mL
